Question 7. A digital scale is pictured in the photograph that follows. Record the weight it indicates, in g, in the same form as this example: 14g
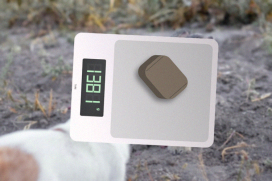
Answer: 1381g
